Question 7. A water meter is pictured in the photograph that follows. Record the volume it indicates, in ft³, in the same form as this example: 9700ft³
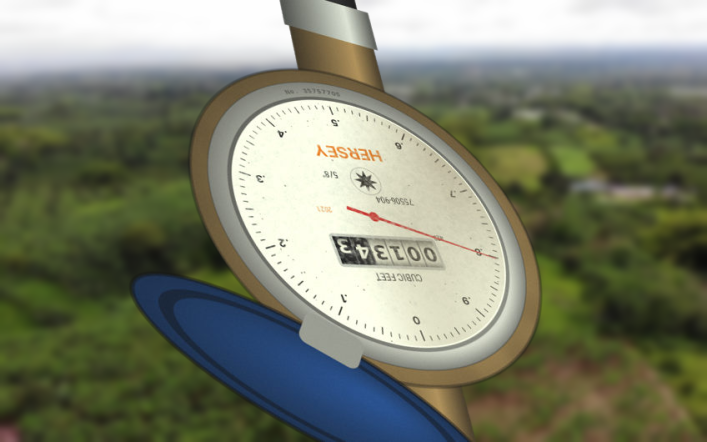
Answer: 1342.80ft³
